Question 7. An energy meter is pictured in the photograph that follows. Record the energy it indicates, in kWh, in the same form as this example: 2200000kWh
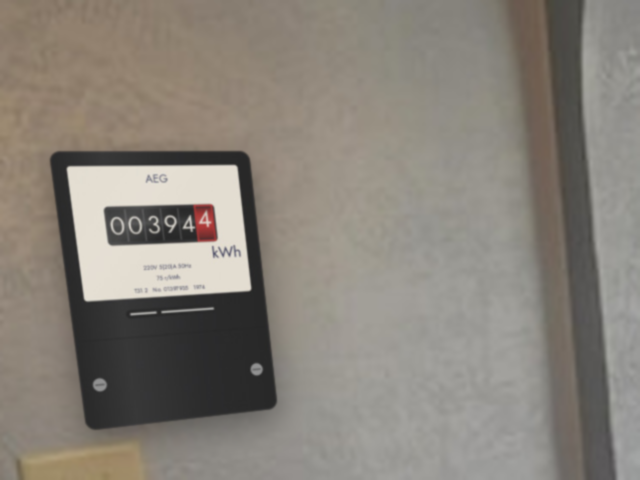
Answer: 394.4kWh
